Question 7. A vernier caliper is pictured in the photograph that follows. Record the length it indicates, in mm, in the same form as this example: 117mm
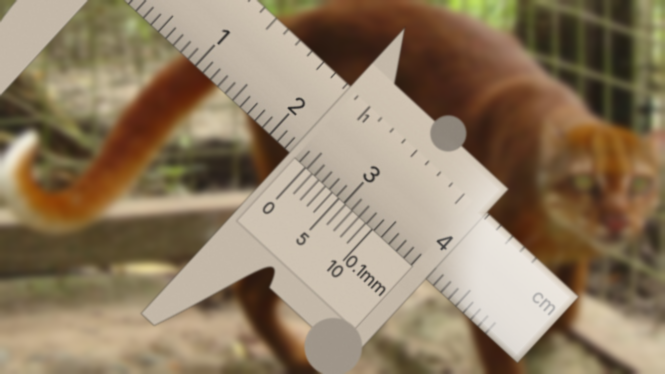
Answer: 24.8mm
